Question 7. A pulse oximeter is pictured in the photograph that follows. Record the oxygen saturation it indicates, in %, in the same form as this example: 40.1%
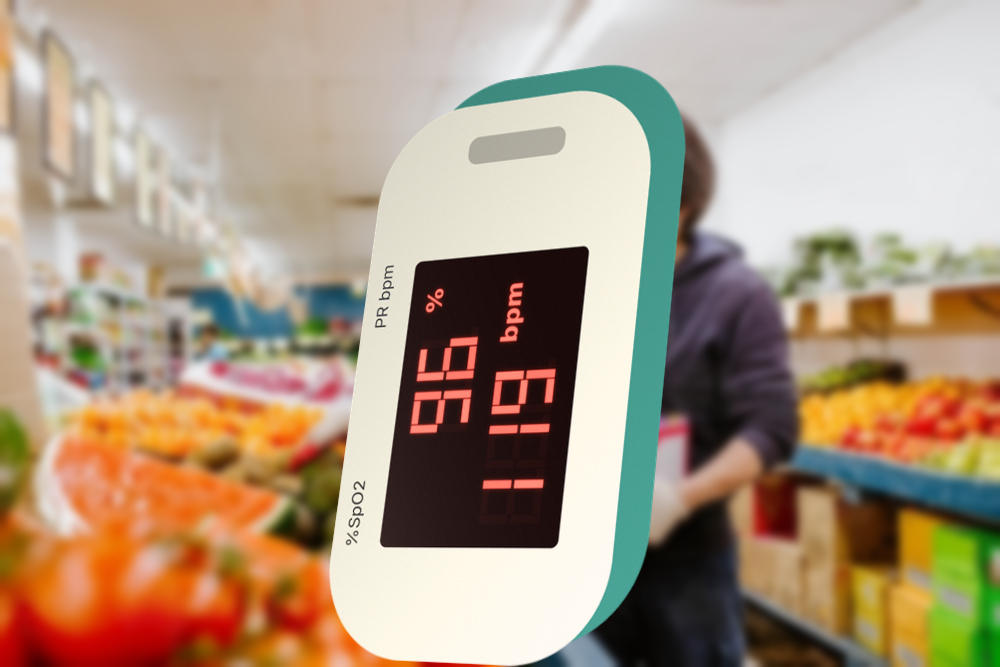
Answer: 96%
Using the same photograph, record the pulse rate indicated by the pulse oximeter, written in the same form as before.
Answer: 119bpm
